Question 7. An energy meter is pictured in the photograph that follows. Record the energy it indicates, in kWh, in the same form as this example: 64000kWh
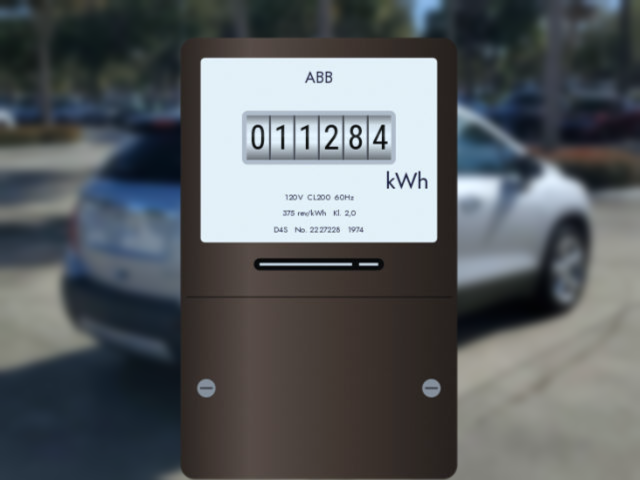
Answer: 11284kWh
